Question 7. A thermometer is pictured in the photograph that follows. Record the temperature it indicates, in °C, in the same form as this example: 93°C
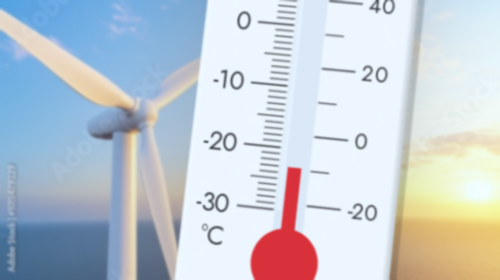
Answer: -23°C
